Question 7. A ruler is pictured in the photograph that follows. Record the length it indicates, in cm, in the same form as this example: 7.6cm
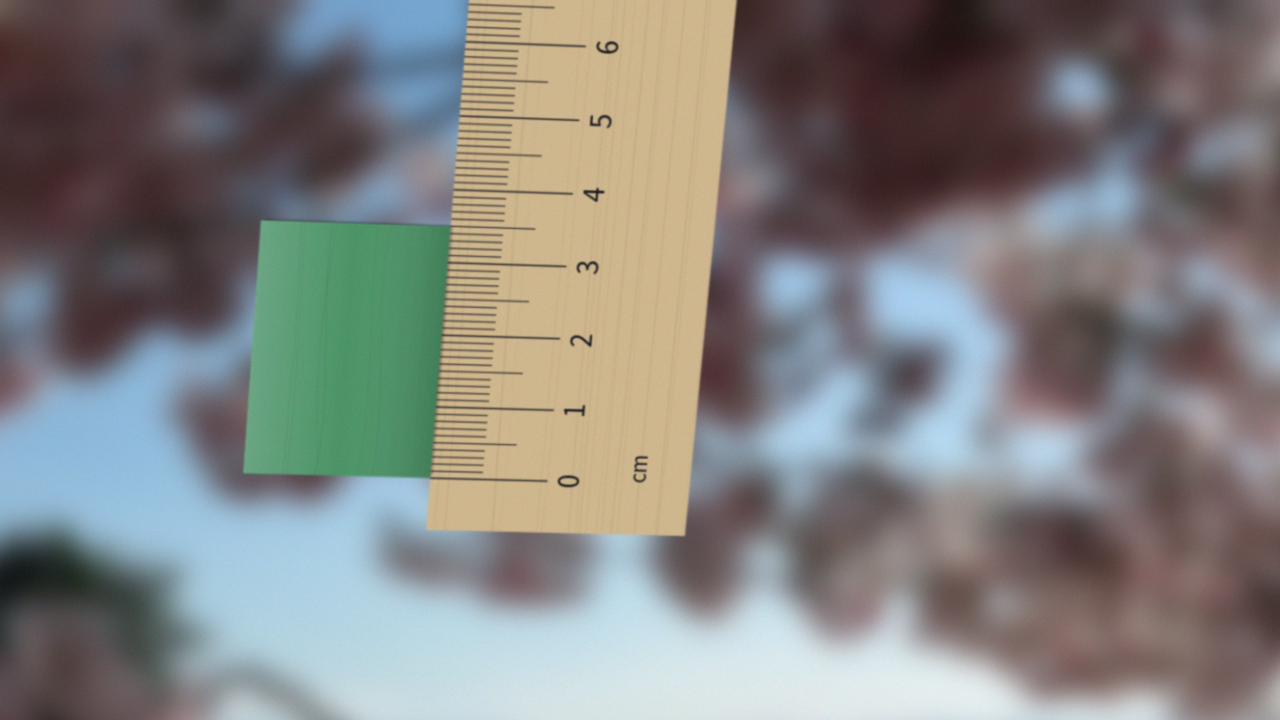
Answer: 3.5cm
